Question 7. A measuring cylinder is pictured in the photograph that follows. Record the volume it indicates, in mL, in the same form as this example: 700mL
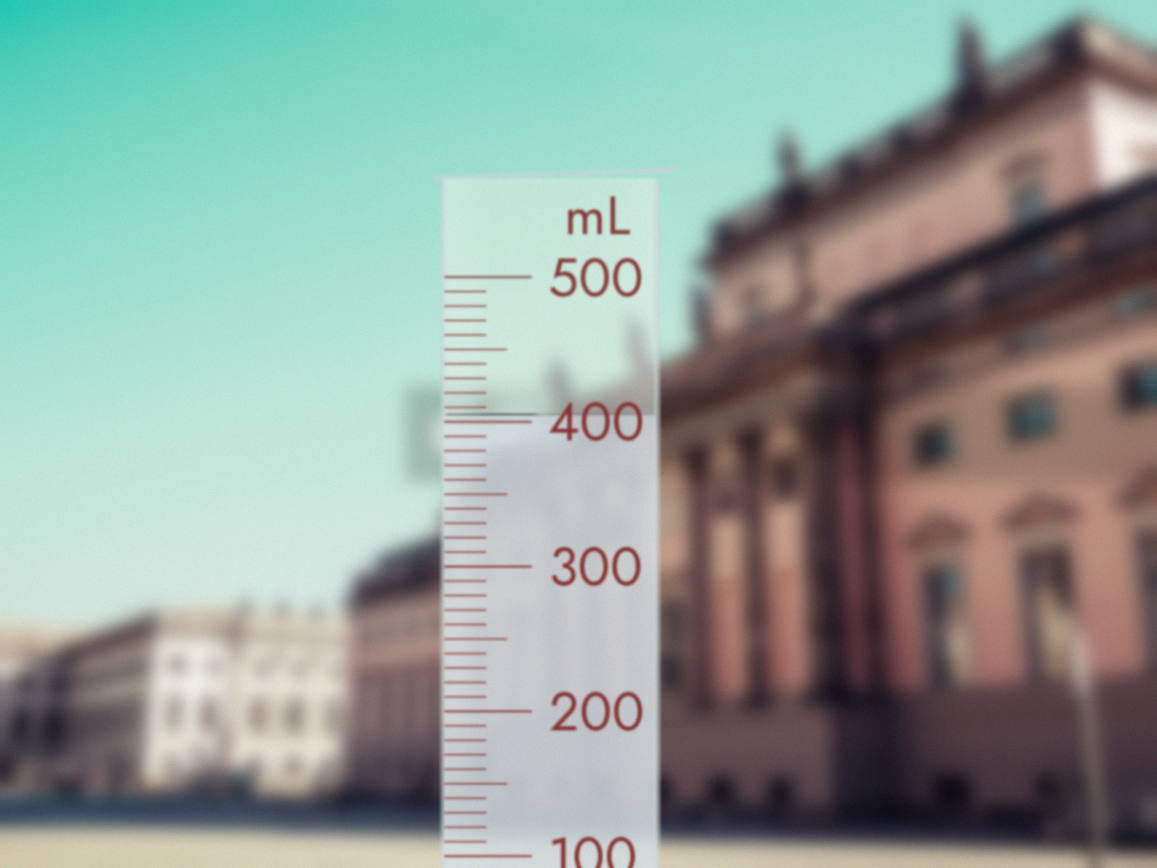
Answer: 405mL
